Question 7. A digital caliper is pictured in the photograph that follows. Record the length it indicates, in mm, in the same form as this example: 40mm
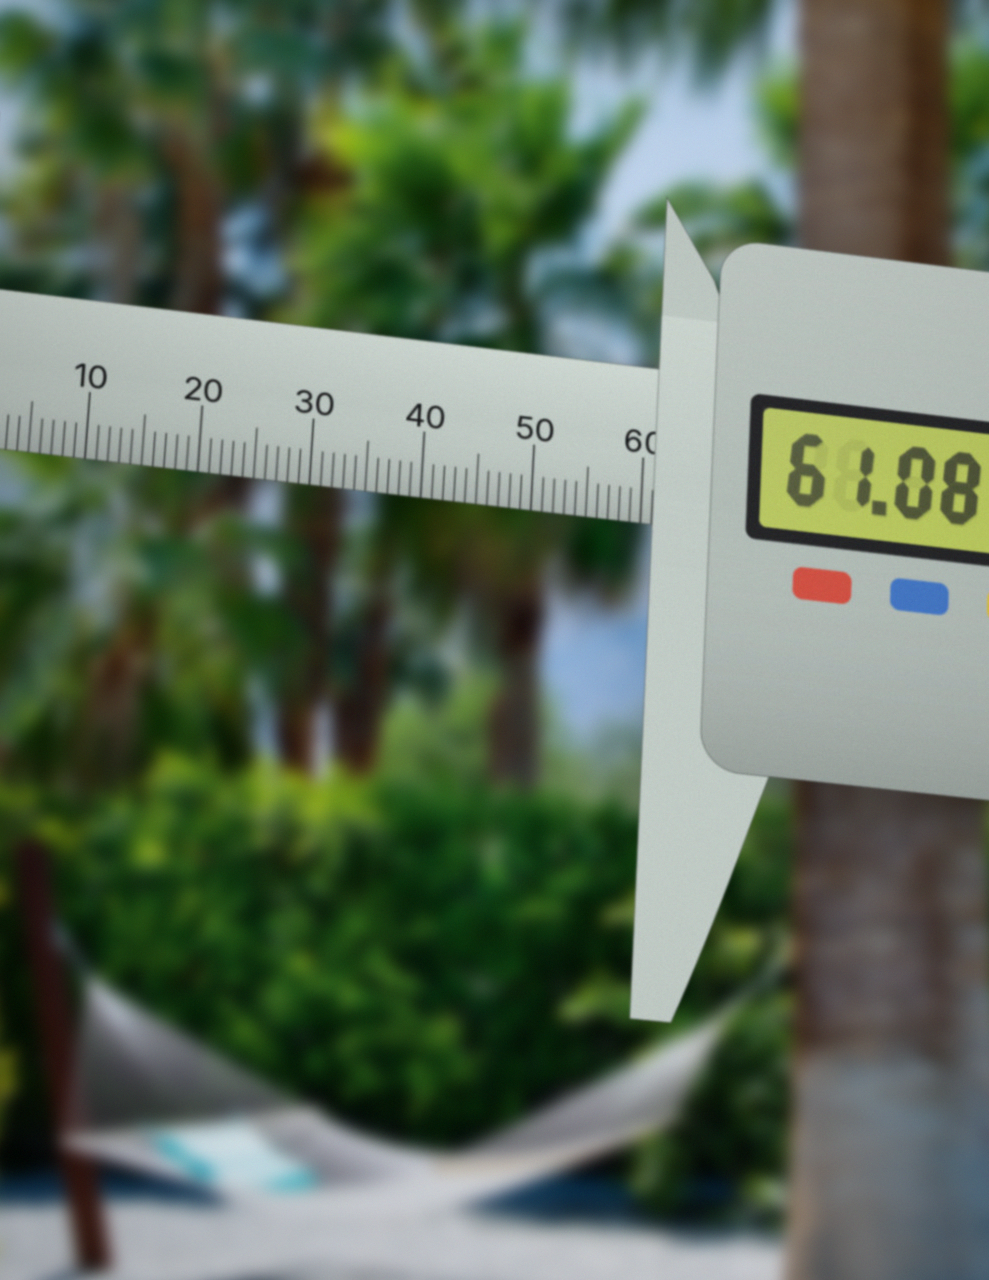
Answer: 61.08mm
